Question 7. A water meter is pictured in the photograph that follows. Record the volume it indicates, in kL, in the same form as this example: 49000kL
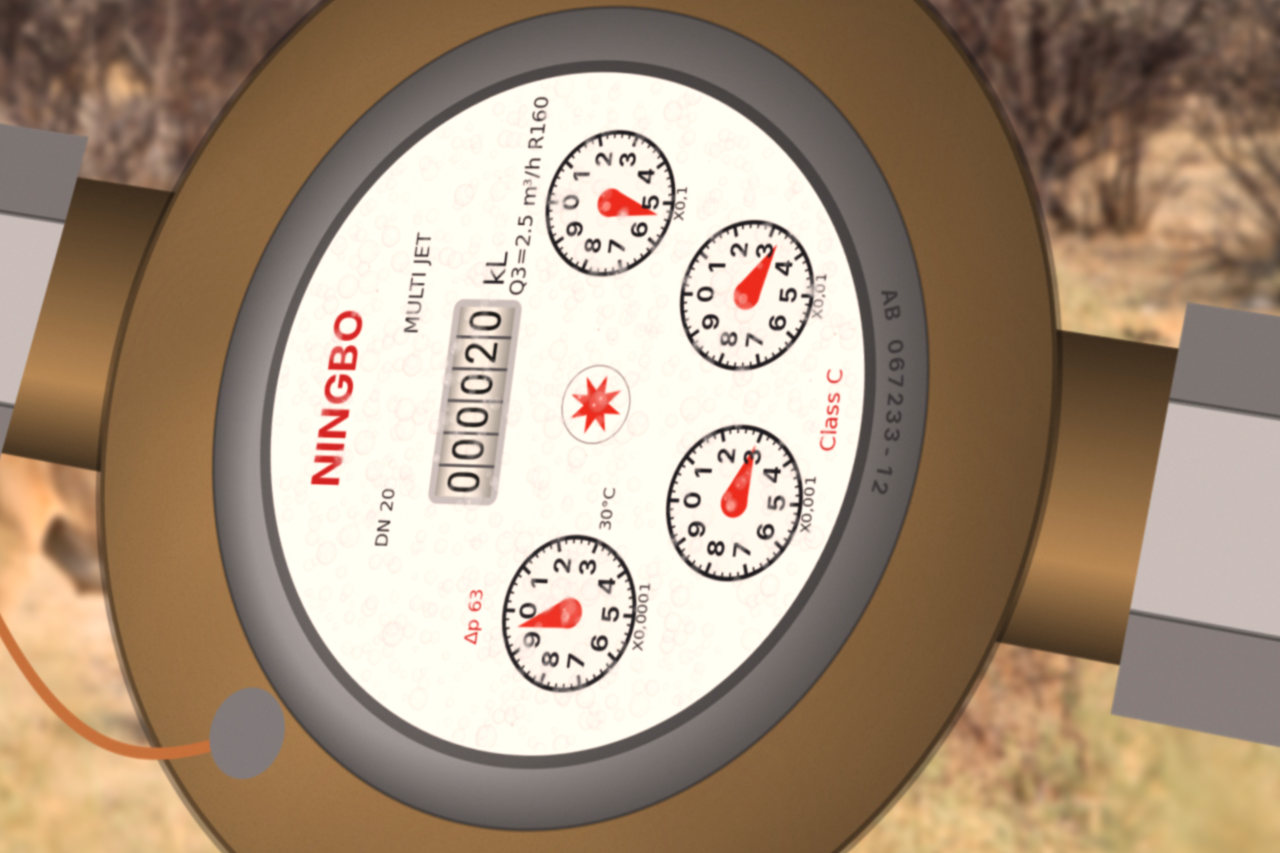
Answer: 20.5329kL
